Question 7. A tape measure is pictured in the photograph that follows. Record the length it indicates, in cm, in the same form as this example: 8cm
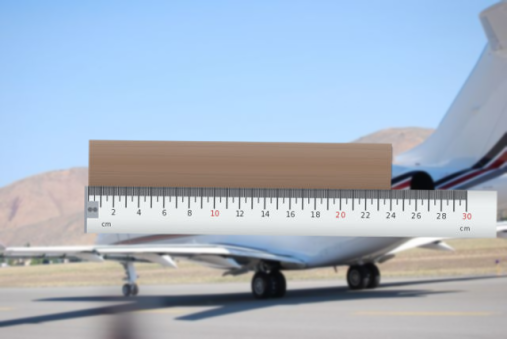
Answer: 24cm
